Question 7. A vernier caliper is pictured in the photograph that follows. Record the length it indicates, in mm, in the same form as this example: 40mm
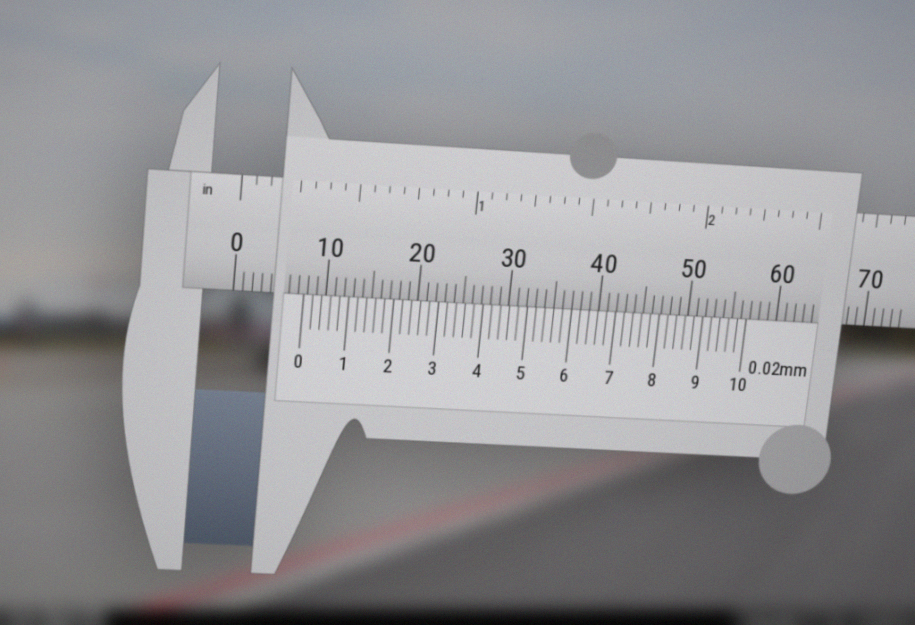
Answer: 7.6mm
